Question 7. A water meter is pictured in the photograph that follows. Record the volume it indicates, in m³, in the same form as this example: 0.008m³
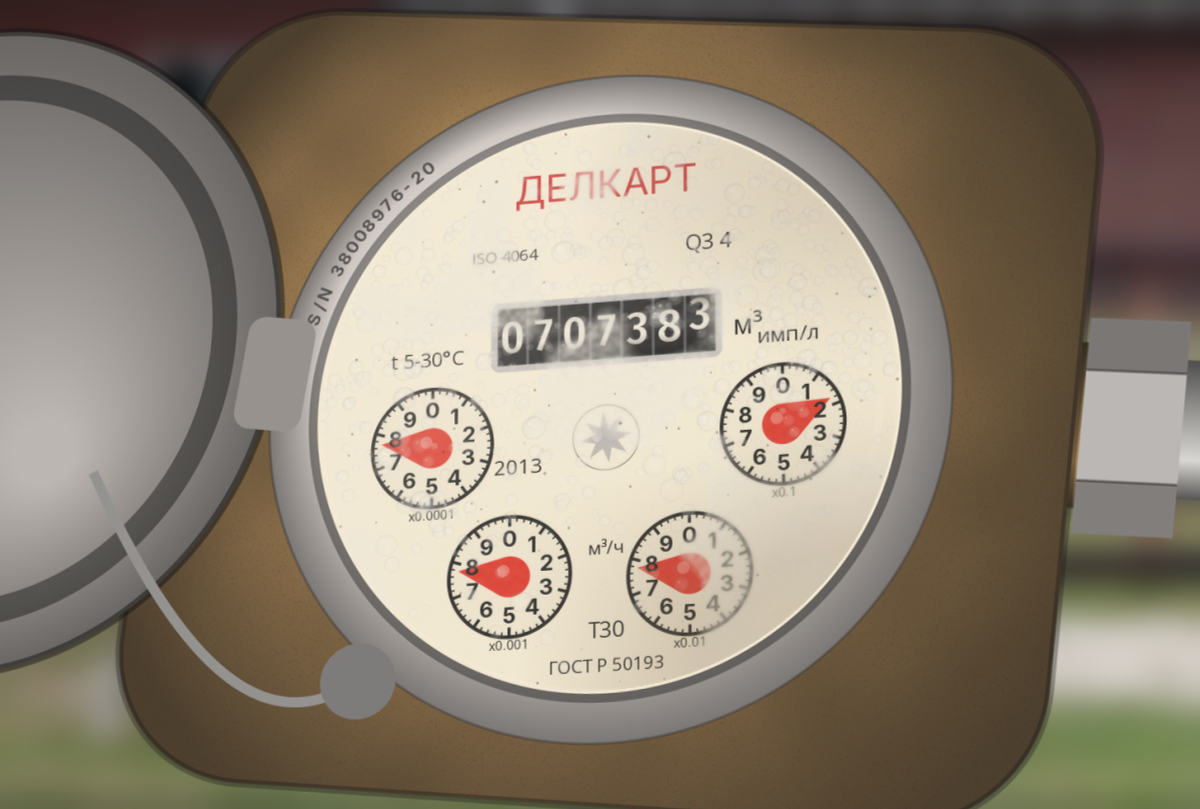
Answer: 707383.1777m³
